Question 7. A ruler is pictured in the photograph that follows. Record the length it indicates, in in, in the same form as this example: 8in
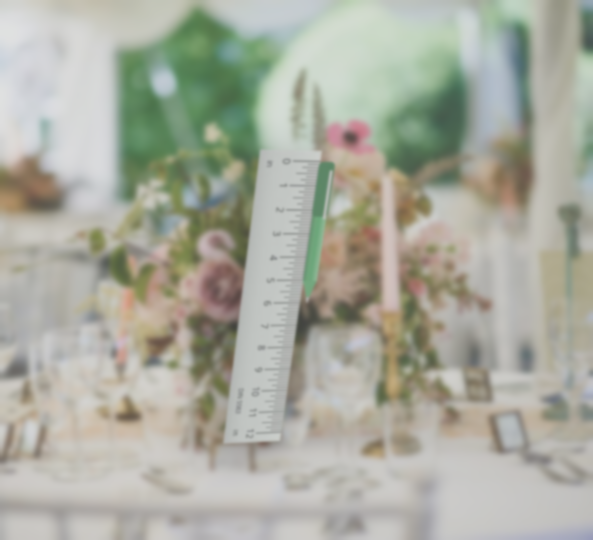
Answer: 6in
